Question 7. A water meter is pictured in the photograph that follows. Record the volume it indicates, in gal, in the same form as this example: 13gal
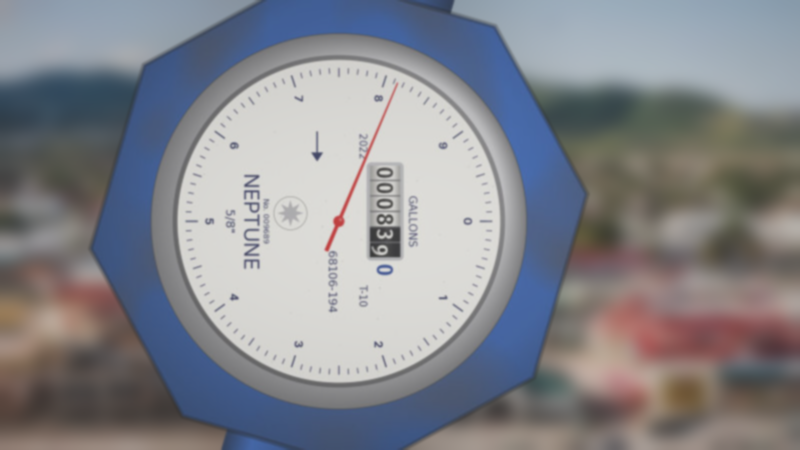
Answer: 8388.1gal
